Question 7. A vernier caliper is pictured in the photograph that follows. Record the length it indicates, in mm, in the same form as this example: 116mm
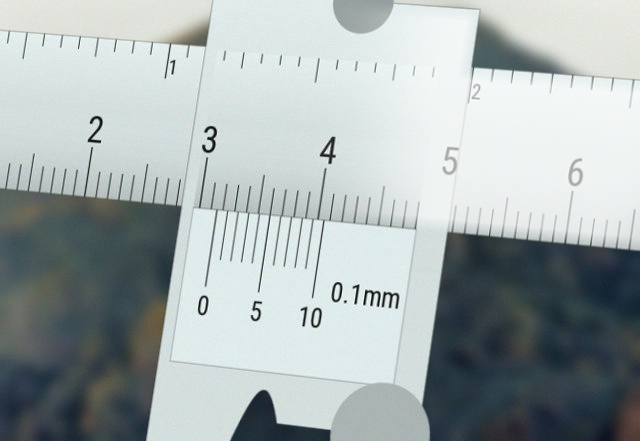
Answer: 31.5mm
